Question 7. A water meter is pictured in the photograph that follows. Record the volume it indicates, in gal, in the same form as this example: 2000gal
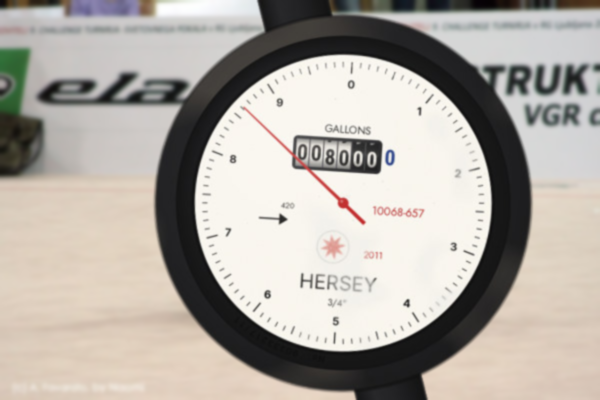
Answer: 79998.6gal
